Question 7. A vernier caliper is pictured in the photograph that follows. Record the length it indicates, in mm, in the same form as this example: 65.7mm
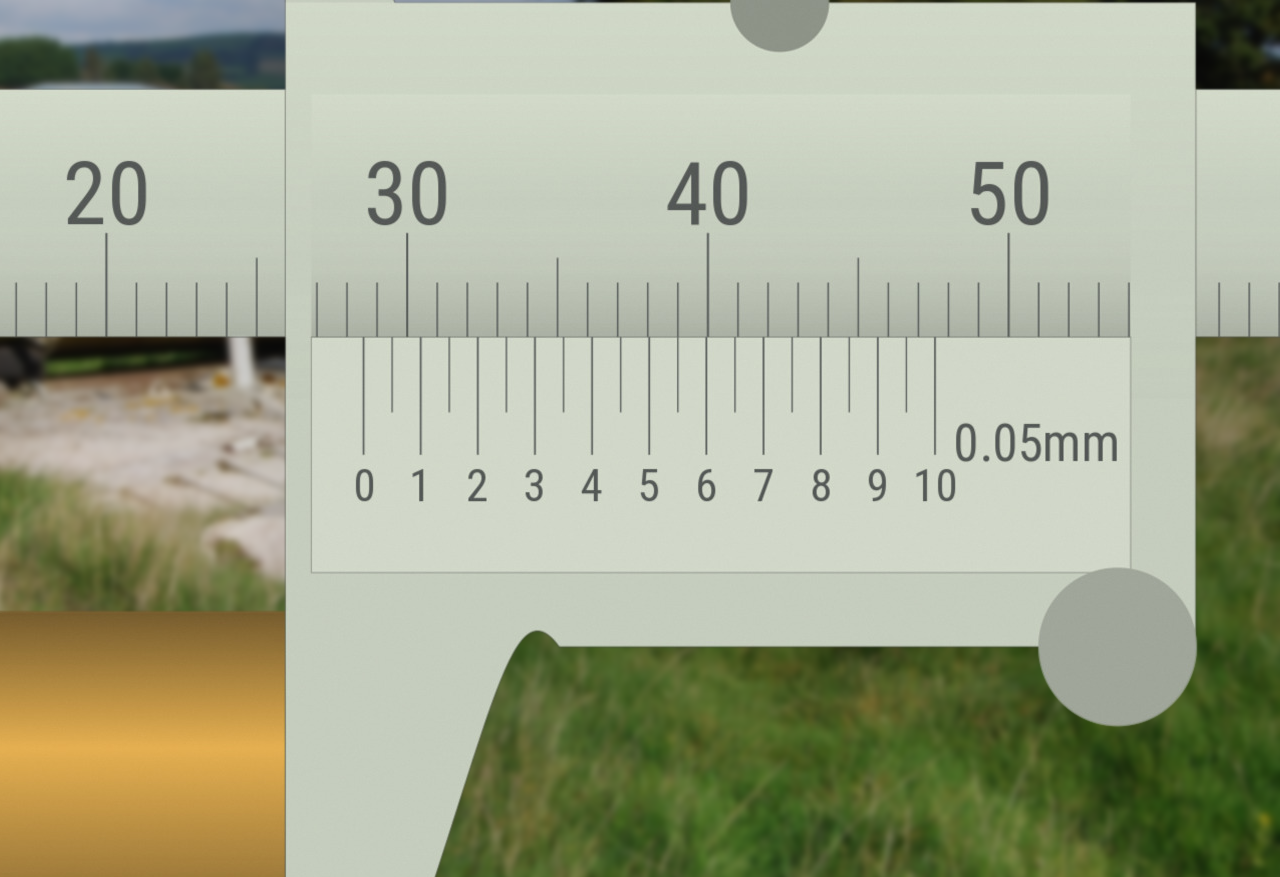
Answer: 28.55mm
